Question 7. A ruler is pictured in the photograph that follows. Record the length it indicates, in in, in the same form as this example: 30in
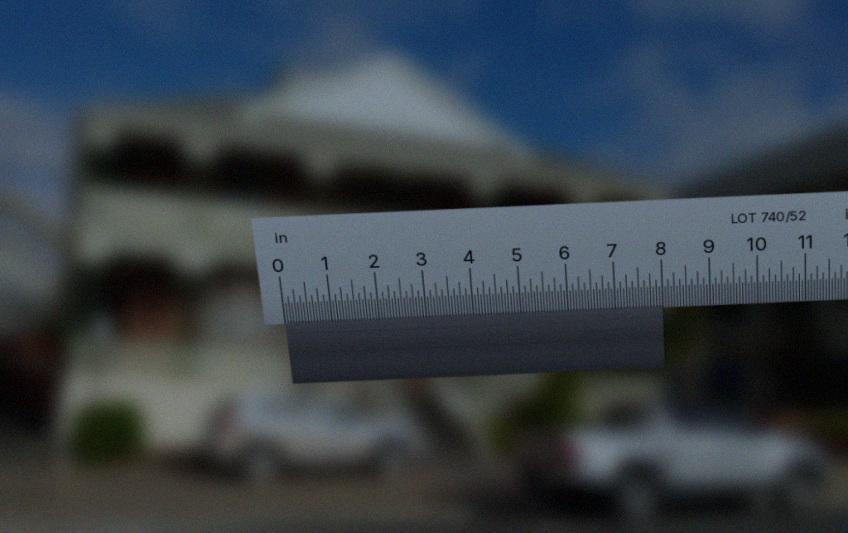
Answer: 8in
